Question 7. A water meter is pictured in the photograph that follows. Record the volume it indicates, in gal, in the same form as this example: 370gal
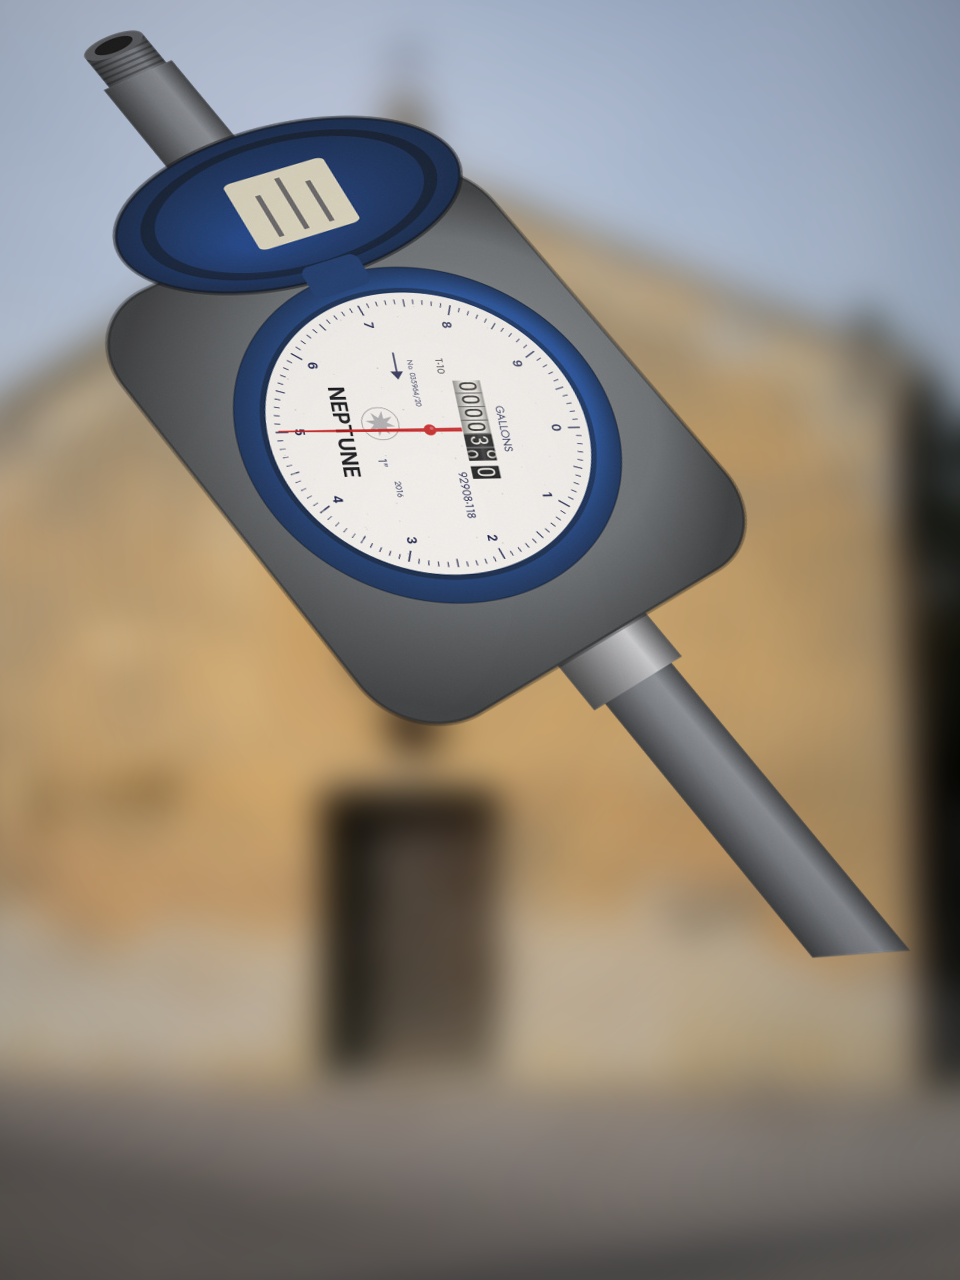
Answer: 385.0gal
